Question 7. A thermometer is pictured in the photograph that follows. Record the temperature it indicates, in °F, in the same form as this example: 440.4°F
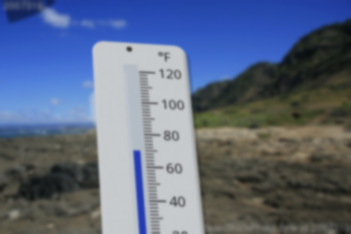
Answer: 70°F
